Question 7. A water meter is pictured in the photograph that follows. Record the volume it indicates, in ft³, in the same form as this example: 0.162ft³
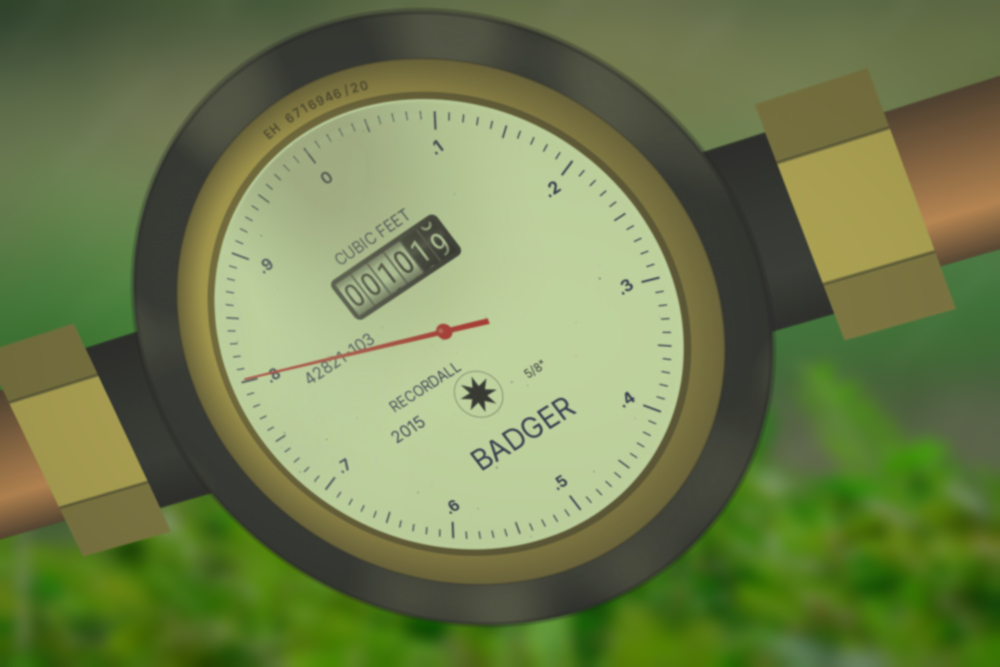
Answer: 1018.80ft³
